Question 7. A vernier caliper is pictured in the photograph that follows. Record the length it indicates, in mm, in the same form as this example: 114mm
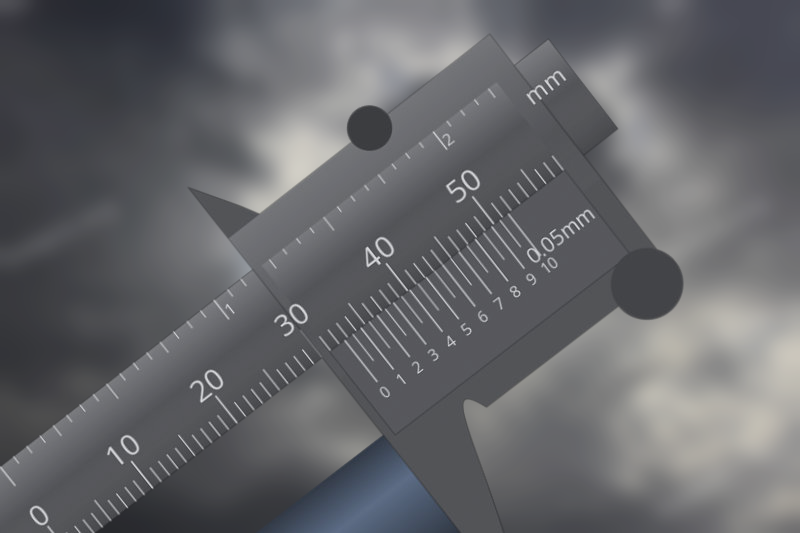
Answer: 32.6mm
